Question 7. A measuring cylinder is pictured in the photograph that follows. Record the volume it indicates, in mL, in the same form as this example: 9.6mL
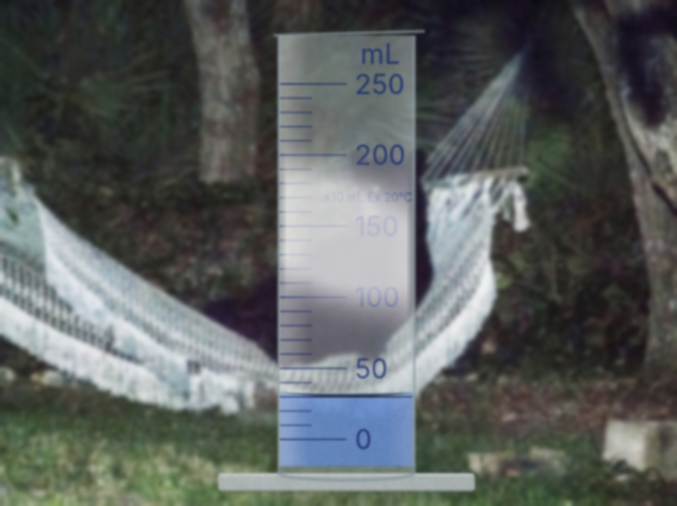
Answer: 30mL
